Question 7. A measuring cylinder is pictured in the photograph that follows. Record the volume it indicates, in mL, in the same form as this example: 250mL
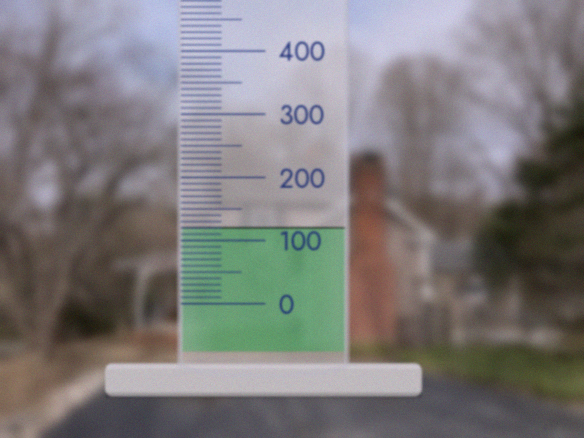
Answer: 120mL
